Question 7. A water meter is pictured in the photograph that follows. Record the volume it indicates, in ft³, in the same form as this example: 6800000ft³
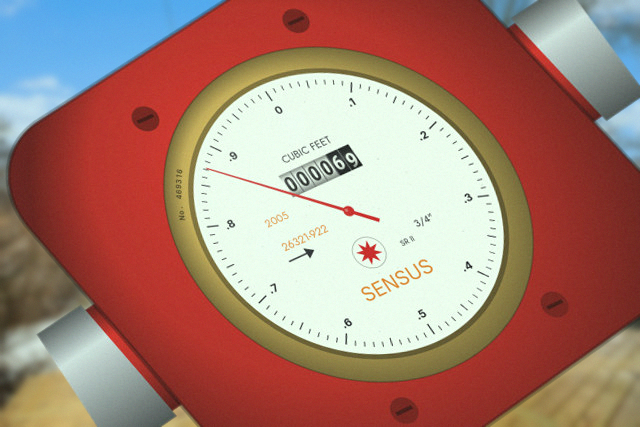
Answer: 68.87ft³
